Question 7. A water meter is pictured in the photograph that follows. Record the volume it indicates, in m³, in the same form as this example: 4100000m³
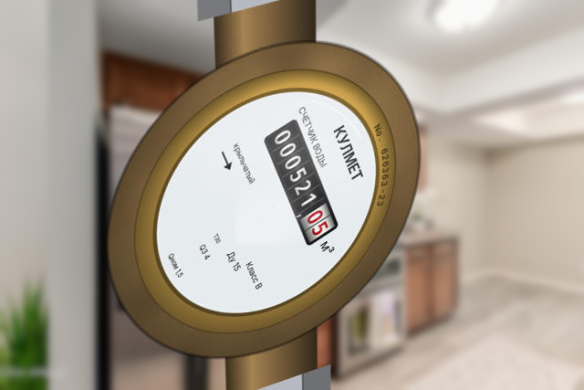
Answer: 521.05m³
